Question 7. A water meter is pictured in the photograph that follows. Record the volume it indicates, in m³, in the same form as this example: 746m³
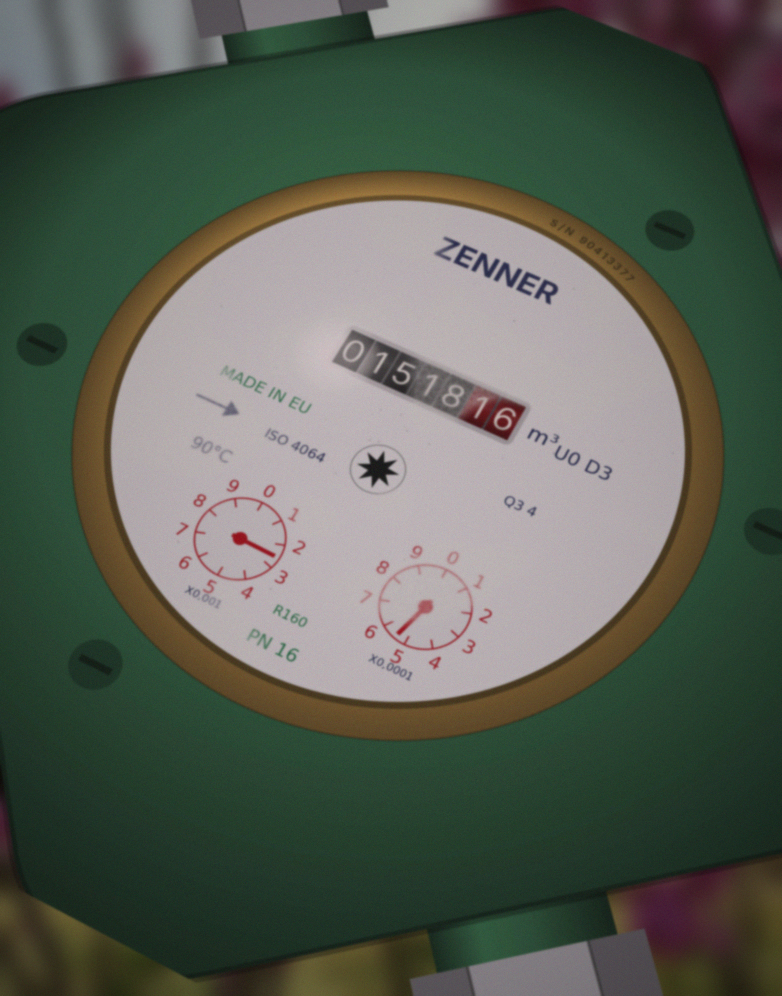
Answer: 1518.1625m³
